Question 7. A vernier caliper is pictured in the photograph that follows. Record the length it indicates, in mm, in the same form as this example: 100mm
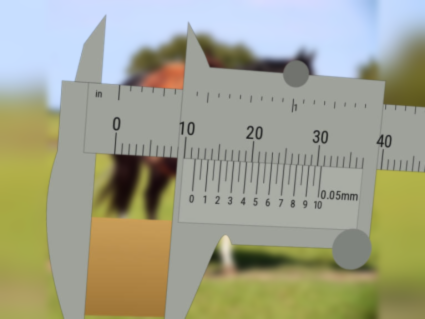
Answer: 11.6mm
